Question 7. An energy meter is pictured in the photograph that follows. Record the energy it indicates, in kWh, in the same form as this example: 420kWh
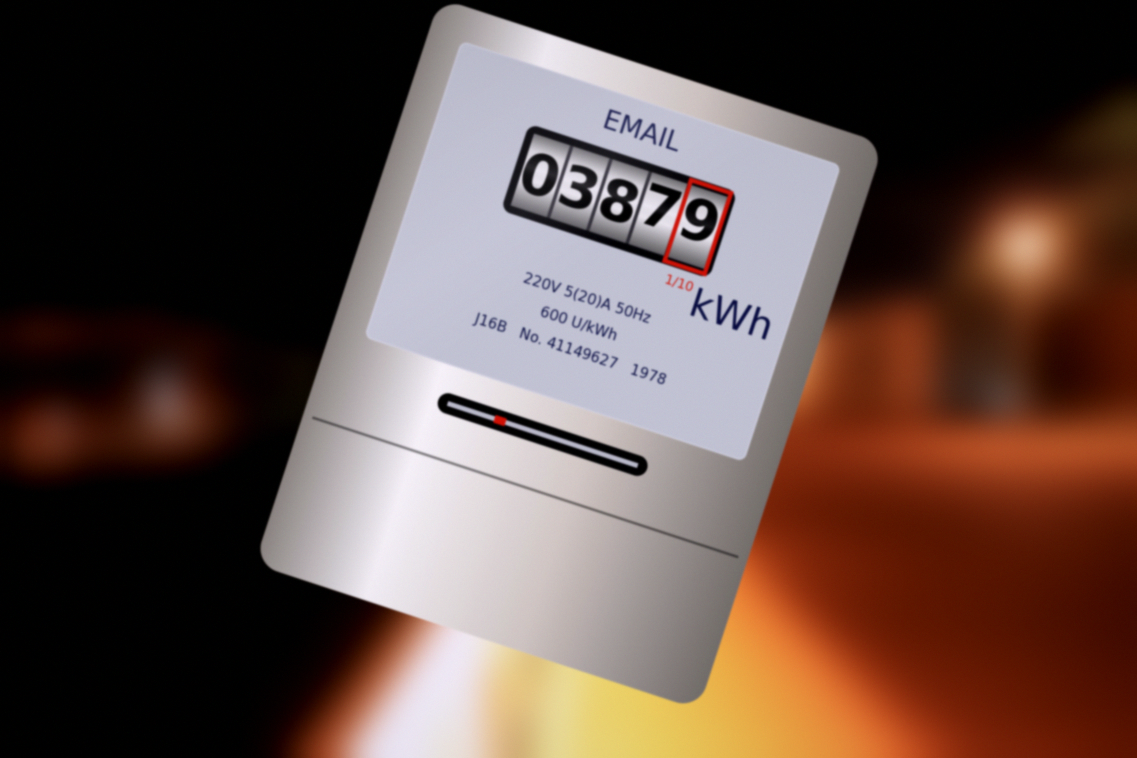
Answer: 387.9kWh
